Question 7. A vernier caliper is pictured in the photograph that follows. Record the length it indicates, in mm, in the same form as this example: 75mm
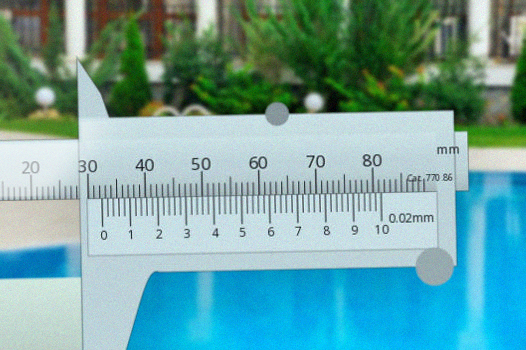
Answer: 32.4mm
